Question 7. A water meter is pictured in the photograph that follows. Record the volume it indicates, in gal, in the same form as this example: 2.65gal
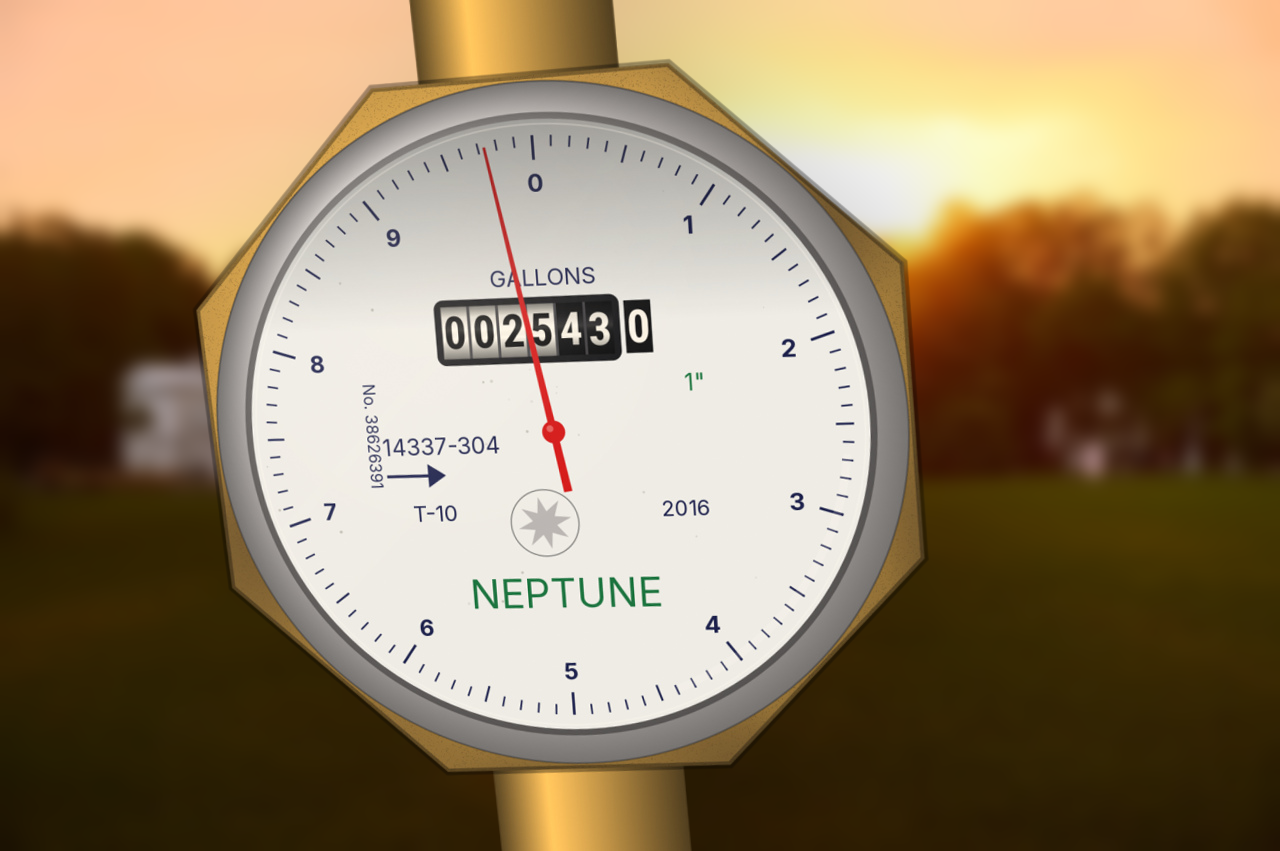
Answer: 25429.7gal
